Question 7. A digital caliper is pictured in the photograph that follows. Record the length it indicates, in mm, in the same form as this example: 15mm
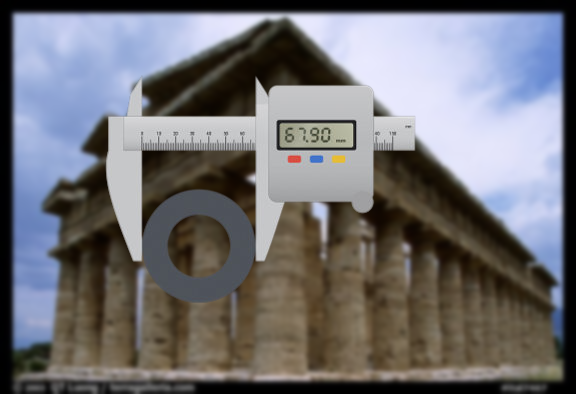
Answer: 67.90mm
